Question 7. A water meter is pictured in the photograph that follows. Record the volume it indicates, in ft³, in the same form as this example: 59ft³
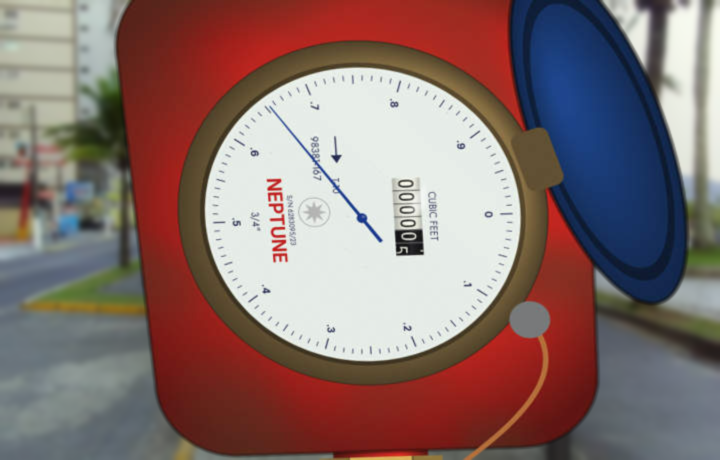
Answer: 4.65ft³
